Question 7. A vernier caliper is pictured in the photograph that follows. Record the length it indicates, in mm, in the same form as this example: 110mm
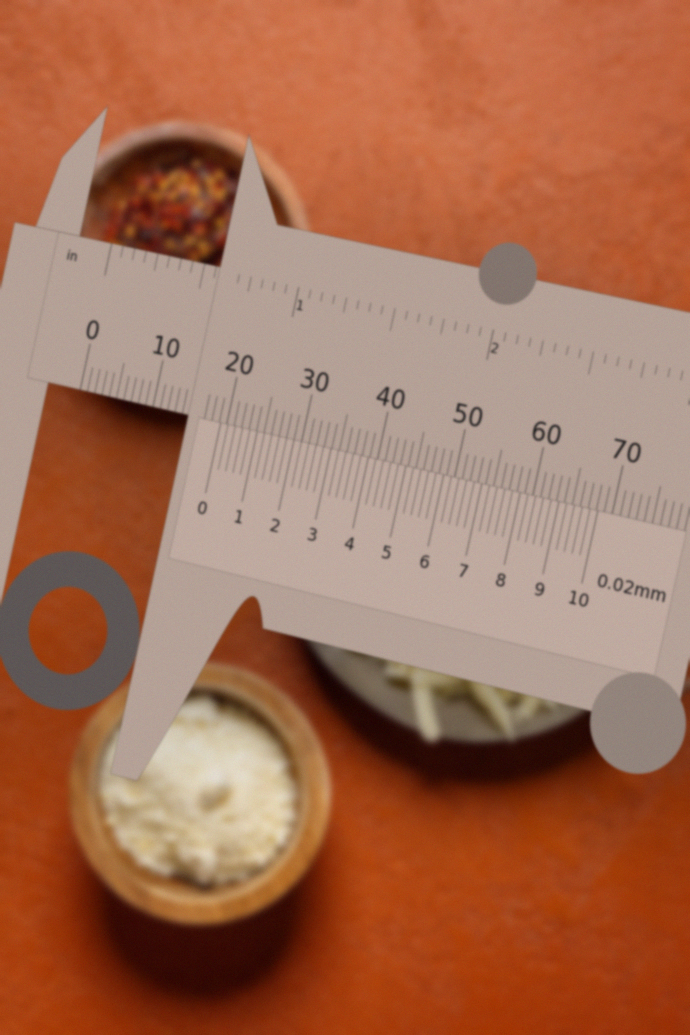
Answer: 19.2mm
